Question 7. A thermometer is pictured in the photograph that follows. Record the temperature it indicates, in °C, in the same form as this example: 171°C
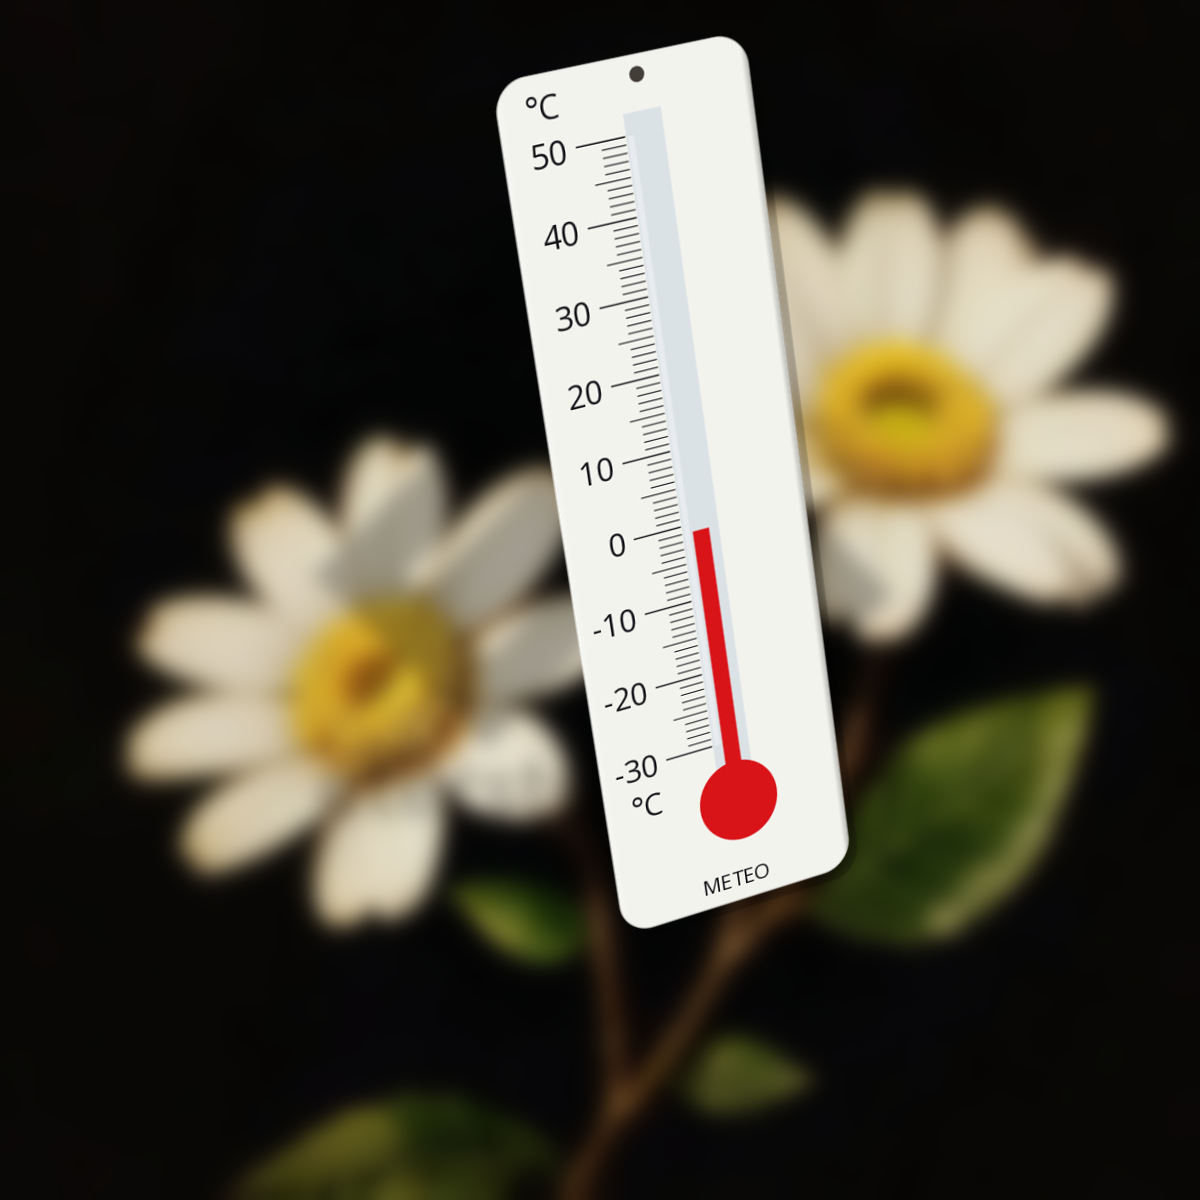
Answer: -1°C
